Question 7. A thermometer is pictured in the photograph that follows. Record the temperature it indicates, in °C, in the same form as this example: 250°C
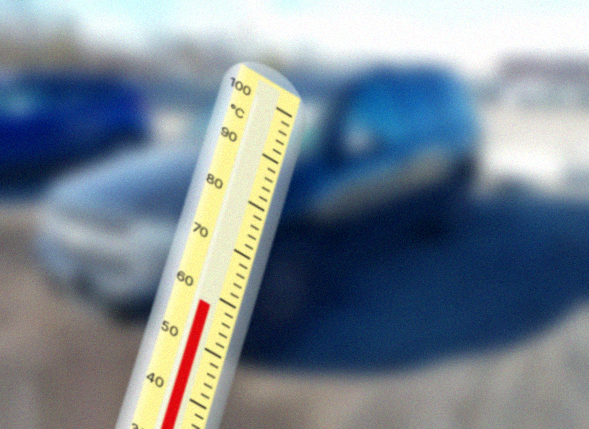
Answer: 58°C
